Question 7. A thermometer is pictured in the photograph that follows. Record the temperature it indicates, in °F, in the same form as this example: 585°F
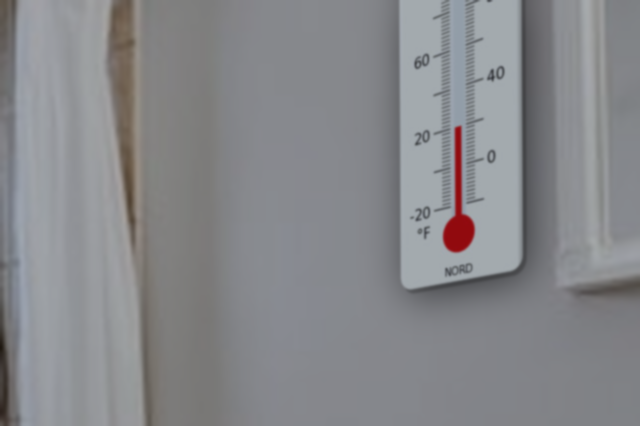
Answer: 20°F
